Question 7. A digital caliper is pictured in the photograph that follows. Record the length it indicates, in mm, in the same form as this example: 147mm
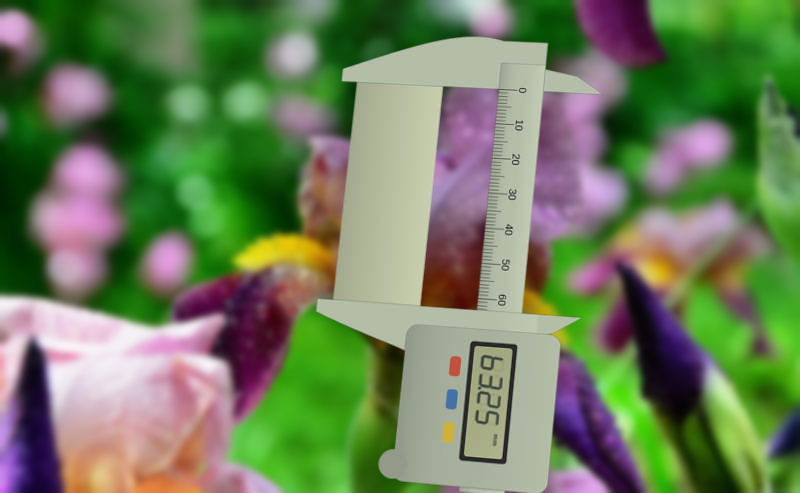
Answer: 63.25mm
